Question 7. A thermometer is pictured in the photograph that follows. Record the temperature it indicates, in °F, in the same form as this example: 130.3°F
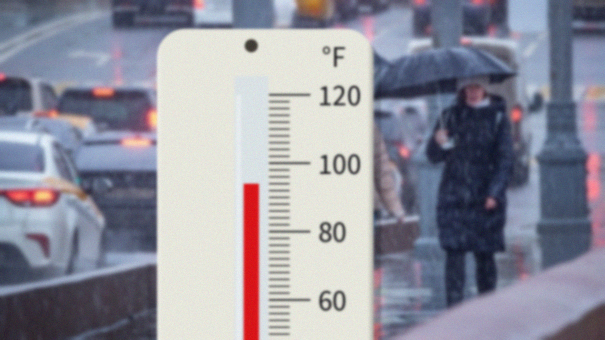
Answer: 94°F
